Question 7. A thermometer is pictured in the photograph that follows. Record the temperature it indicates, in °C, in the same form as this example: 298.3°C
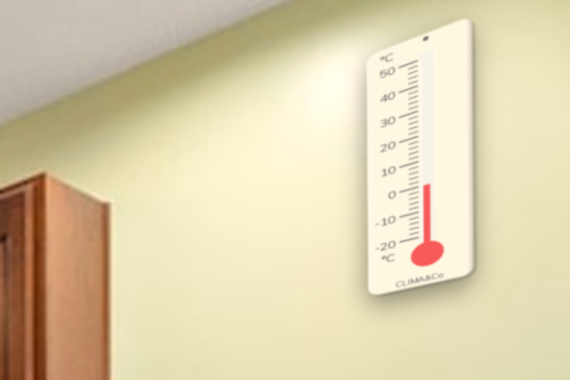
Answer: 0°C
